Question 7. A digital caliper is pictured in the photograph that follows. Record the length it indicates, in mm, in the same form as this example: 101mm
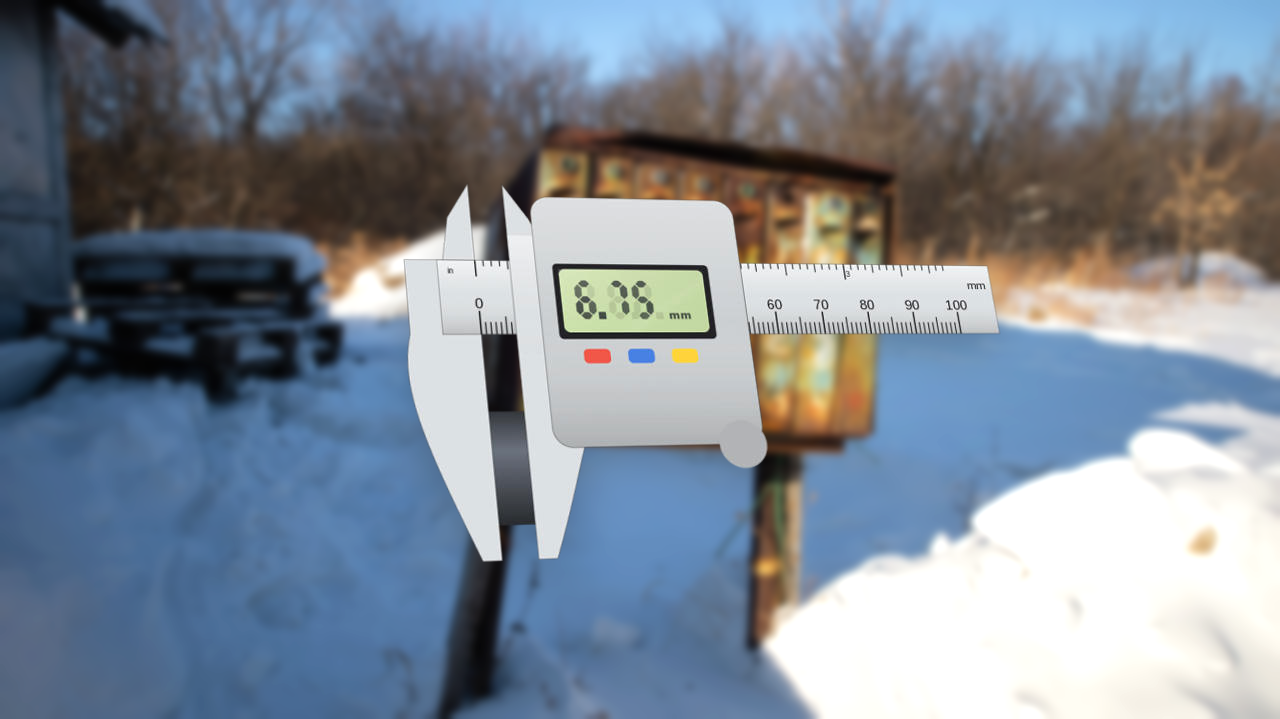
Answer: 6.75mm
